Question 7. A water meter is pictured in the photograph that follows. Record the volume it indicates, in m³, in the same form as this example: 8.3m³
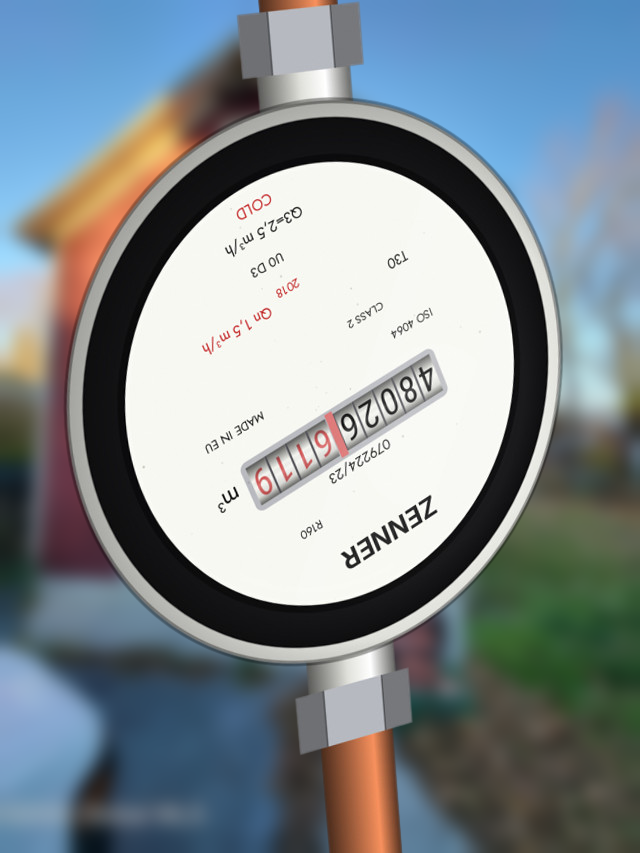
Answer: 48026.6119m³
